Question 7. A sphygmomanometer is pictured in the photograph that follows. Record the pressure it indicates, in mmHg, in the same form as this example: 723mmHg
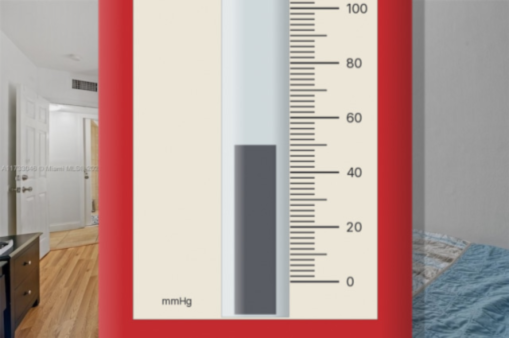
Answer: 50mmHg
